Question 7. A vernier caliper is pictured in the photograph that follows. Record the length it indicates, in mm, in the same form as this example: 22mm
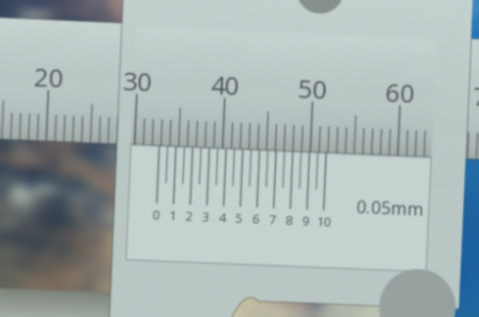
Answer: 32.8mm
